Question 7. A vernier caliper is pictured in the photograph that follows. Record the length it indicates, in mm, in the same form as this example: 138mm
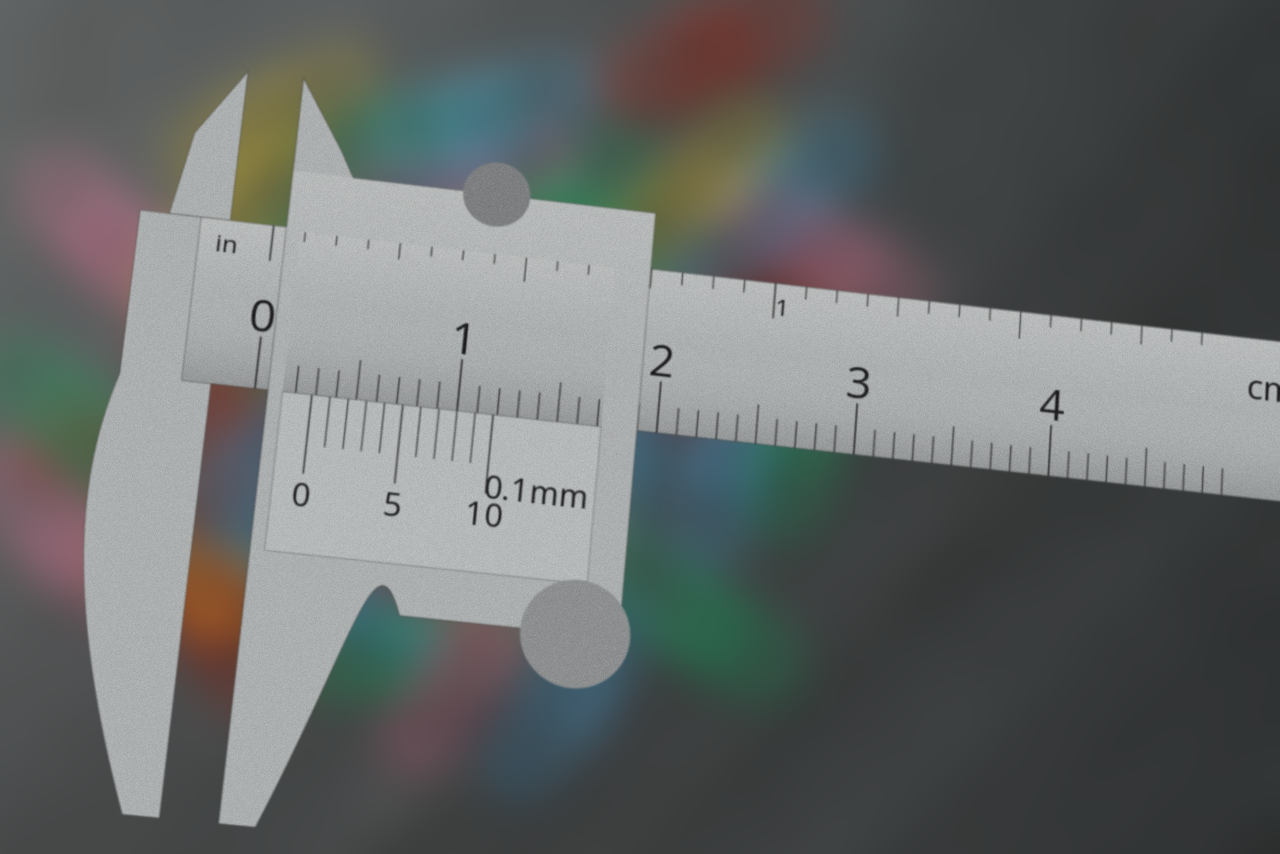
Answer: 2.8mm
